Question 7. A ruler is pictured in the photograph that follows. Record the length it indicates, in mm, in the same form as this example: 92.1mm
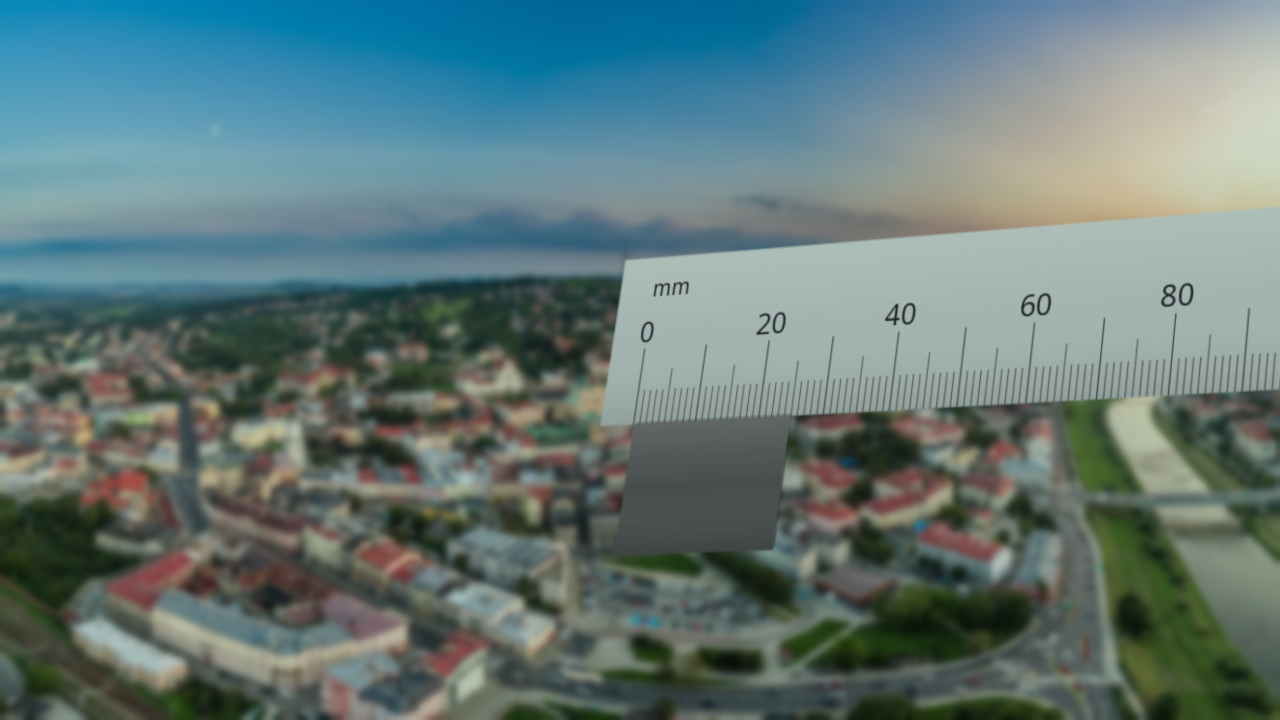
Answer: 25mm
